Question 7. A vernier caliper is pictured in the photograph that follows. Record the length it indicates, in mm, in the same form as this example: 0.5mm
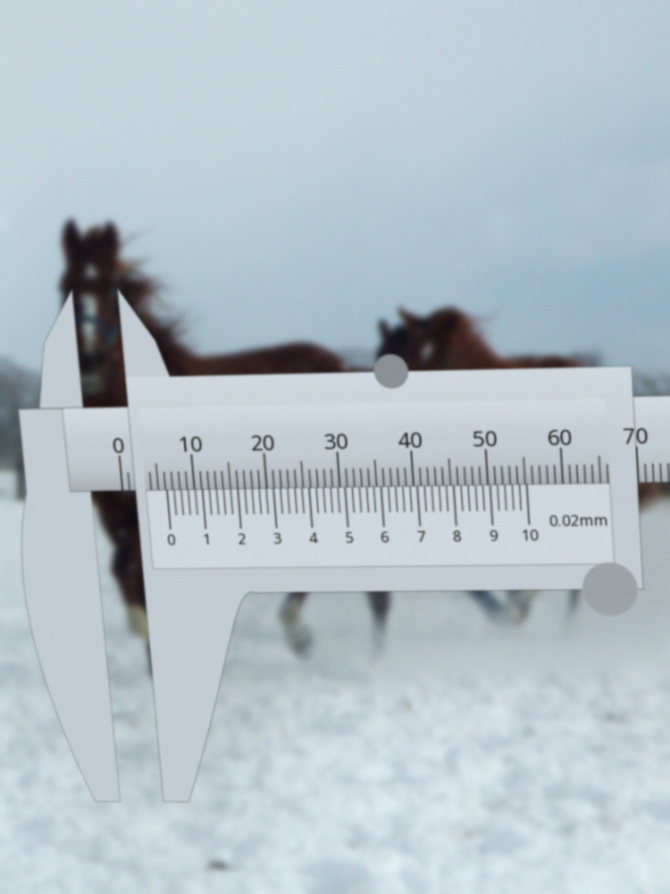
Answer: 6.2mm
